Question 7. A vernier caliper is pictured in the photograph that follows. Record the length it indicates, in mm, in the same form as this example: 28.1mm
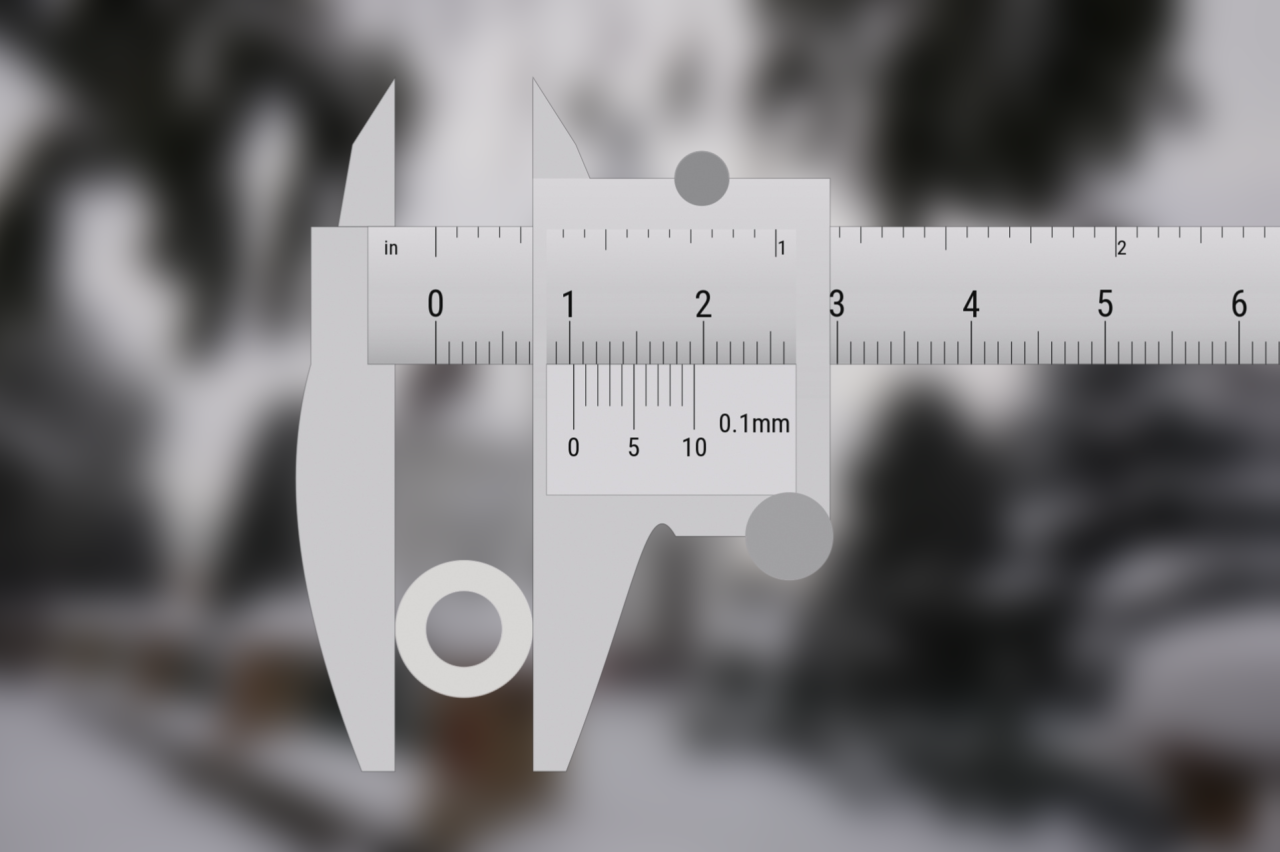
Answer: 10.3mm
